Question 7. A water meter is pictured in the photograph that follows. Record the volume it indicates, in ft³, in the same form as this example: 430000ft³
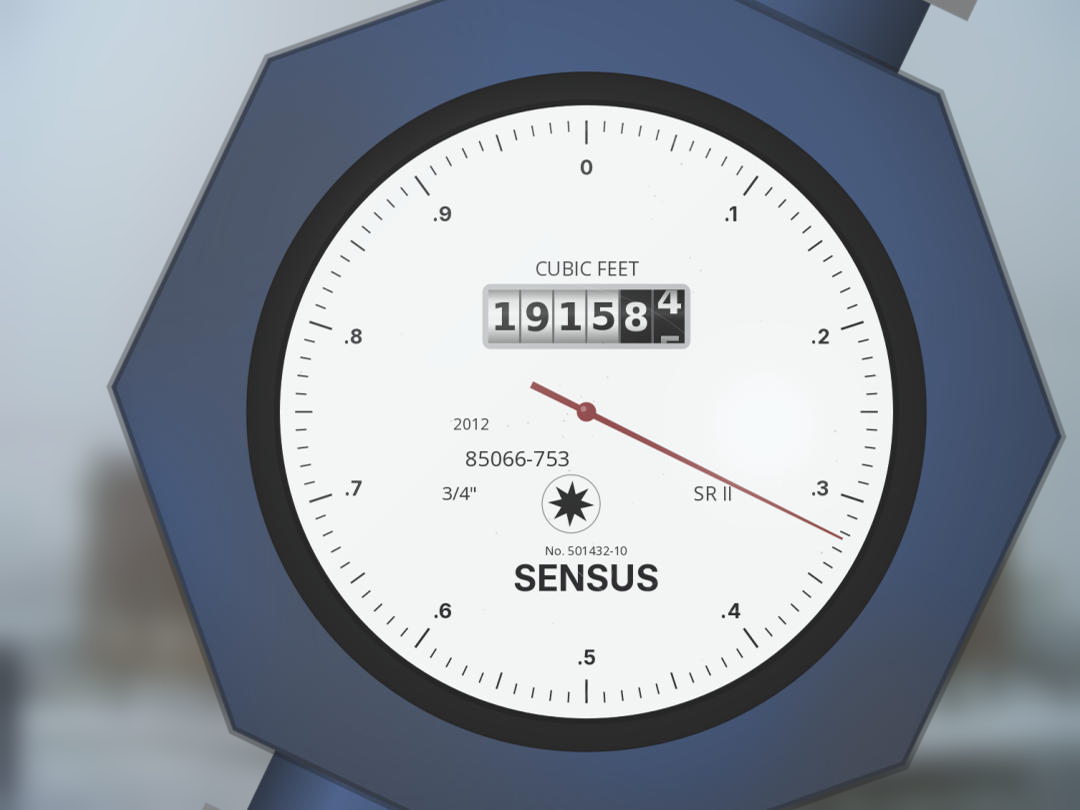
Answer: 191584.32ft³
